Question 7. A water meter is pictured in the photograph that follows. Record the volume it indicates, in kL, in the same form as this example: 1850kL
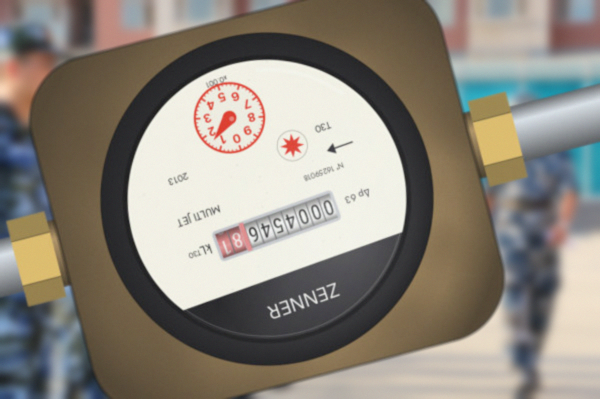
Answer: 4546.811kL
